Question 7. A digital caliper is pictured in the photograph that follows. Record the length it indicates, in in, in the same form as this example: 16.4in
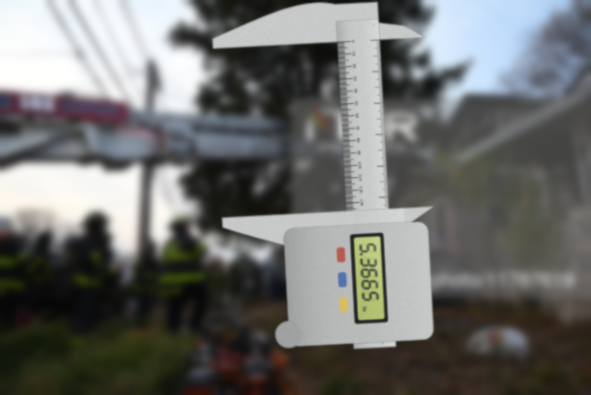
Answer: 5.3665in
